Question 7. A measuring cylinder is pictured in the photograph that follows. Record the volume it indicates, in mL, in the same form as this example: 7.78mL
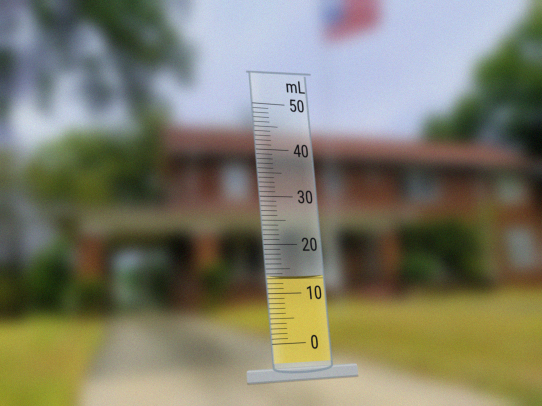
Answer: 13mL
